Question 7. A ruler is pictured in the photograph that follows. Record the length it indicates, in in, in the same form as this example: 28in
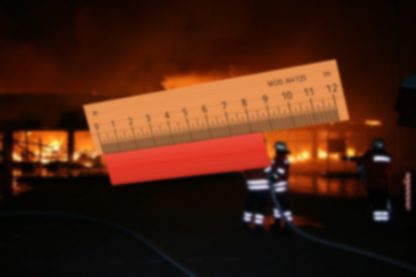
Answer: 8.5in
